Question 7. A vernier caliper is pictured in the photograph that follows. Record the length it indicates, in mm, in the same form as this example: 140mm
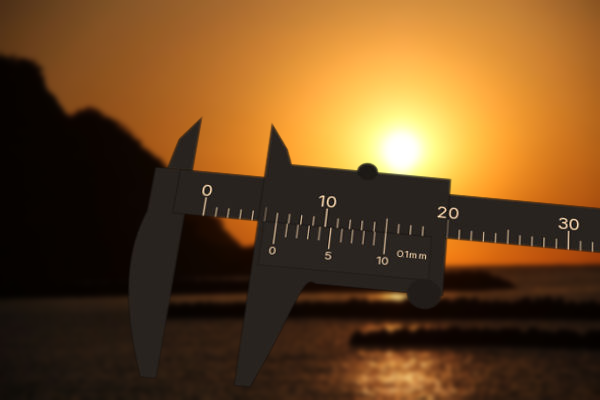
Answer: 6.0mm
